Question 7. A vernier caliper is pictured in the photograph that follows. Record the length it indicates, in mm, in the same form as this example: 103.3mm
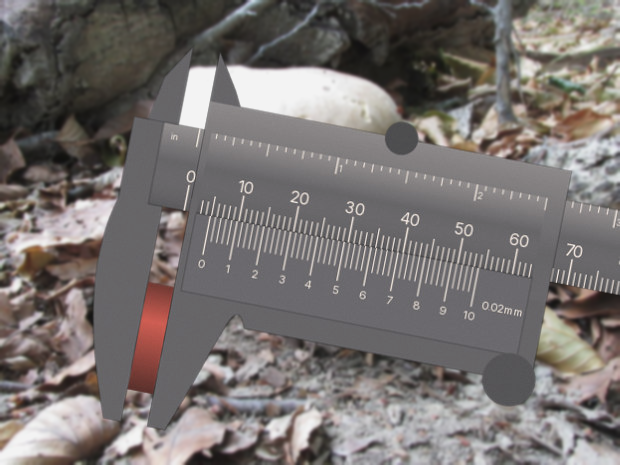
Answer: 4.8mm
